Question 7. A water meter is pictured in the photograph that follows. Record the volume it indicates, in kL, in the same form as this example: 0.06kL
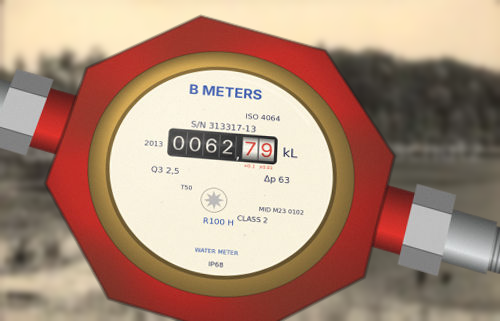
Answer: 62.79kL
